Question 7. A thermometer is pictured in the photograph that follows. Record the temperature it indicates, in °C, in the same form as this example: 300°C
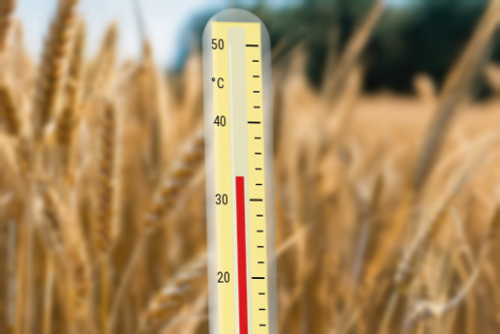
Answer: 33°C
